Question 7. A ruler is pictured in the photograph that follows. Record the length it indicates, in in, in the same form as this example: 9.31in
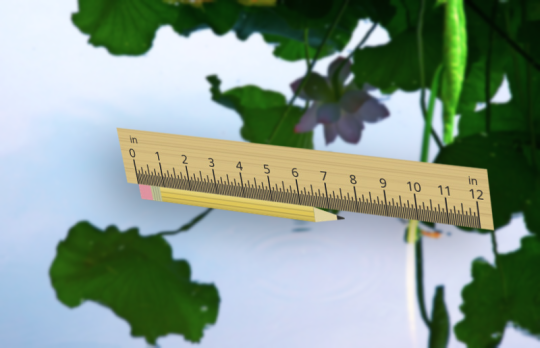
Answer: 7.5in
